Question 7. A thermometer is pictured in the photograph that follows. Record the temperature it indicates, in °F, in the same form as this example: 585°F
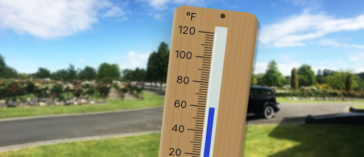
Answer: 60°F
